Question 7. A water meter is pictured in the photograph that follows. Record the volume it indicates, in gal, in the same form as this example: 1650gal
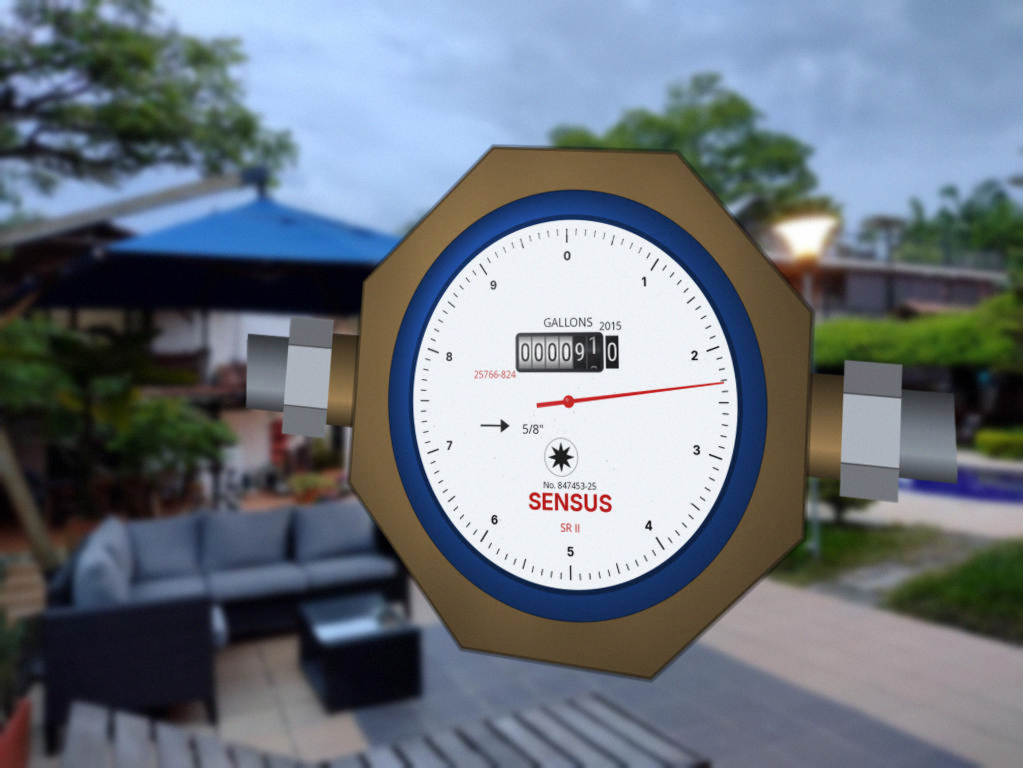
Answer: 912.3gal
